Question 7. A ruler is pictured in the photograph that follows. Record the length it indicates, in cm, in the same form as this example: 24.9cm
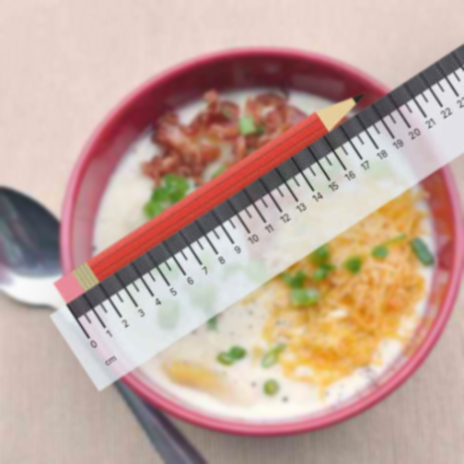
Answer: 19cm
